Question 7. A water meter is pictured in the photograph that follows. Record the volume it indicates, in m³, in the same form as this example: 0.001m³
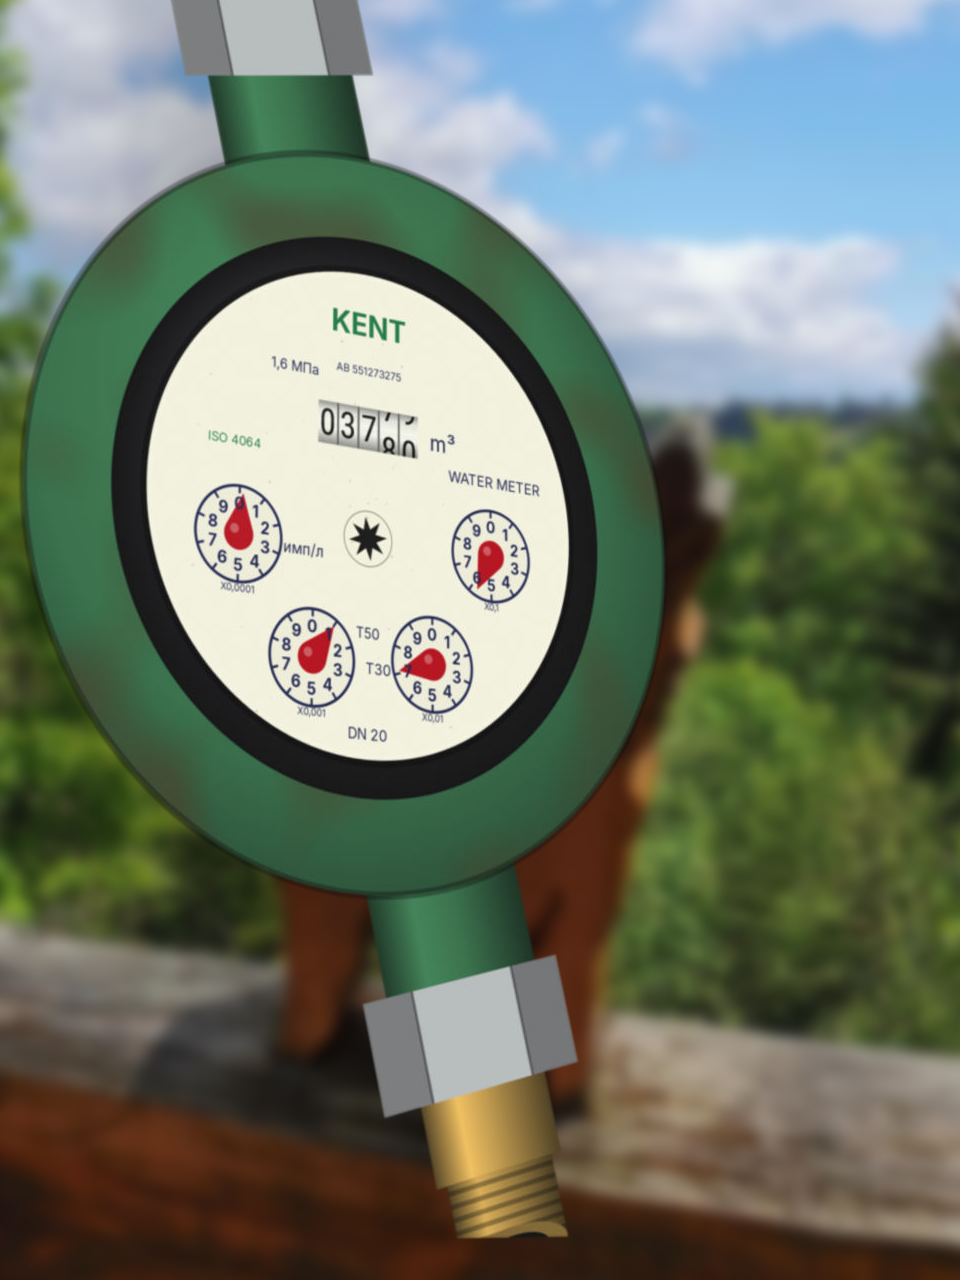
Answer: 3779.5710m³
